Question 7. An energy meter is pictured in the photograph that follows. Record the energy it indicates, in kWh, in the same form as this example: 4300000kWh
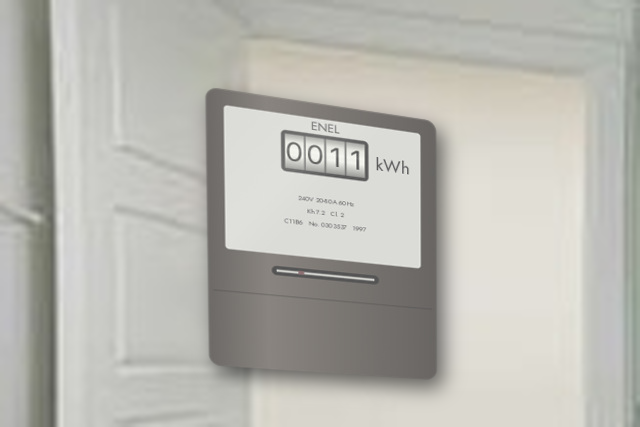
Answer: 11kWh
